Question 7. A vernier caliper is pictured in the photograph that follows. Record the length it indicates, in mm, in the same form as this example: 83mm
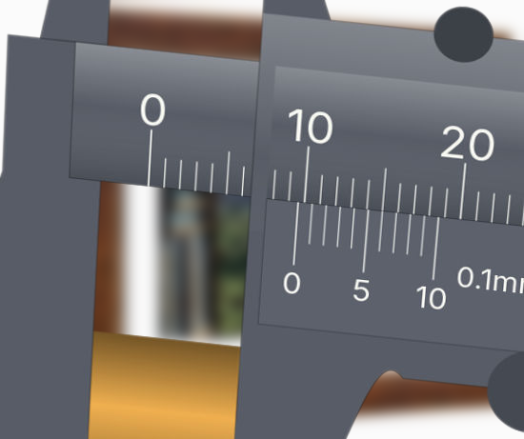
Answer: 9.6mm
